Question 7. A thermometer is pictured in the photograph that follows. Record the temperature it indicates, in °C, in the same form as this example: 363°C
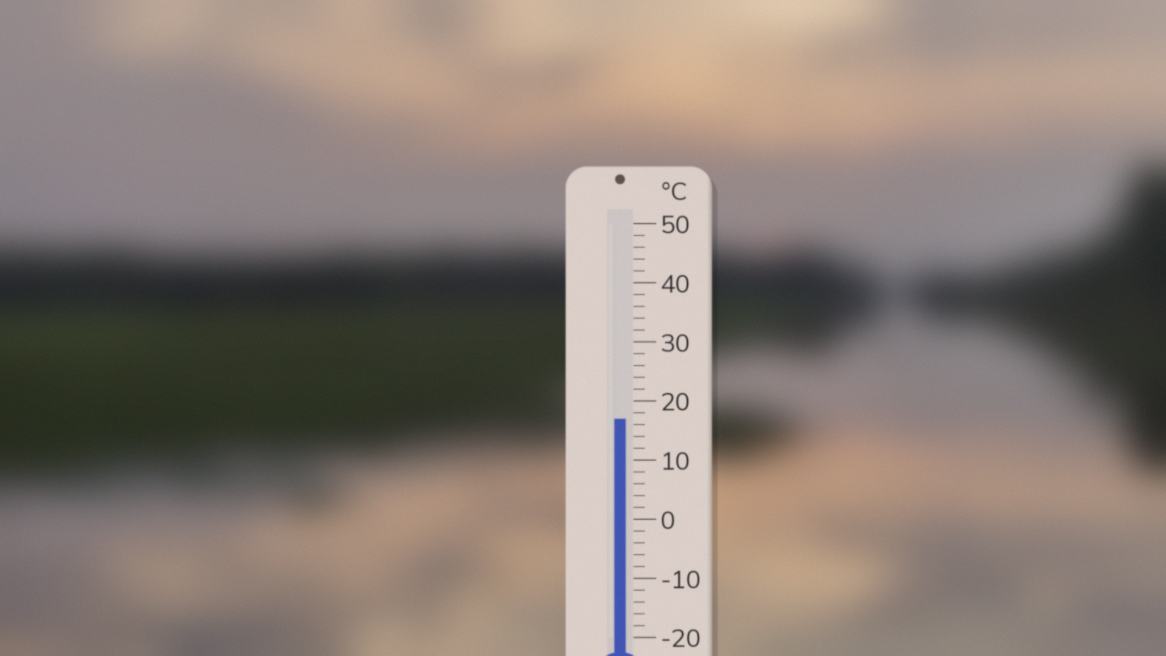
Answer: 17°C
